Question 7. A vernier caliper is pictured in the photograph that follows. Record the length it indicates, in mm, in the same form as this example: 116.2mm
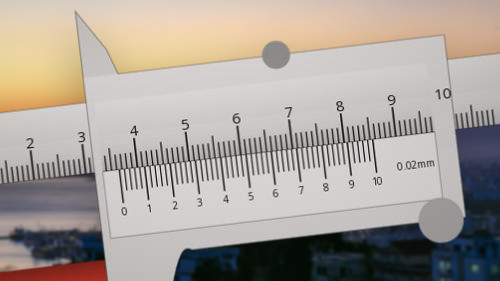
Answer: 36.5mm
